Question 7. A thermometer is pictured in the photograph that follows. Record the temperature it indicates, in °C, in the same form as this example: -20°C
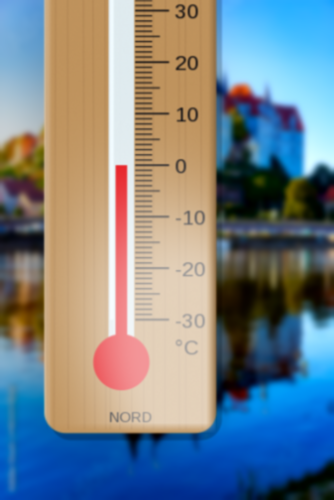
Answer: 0°C
